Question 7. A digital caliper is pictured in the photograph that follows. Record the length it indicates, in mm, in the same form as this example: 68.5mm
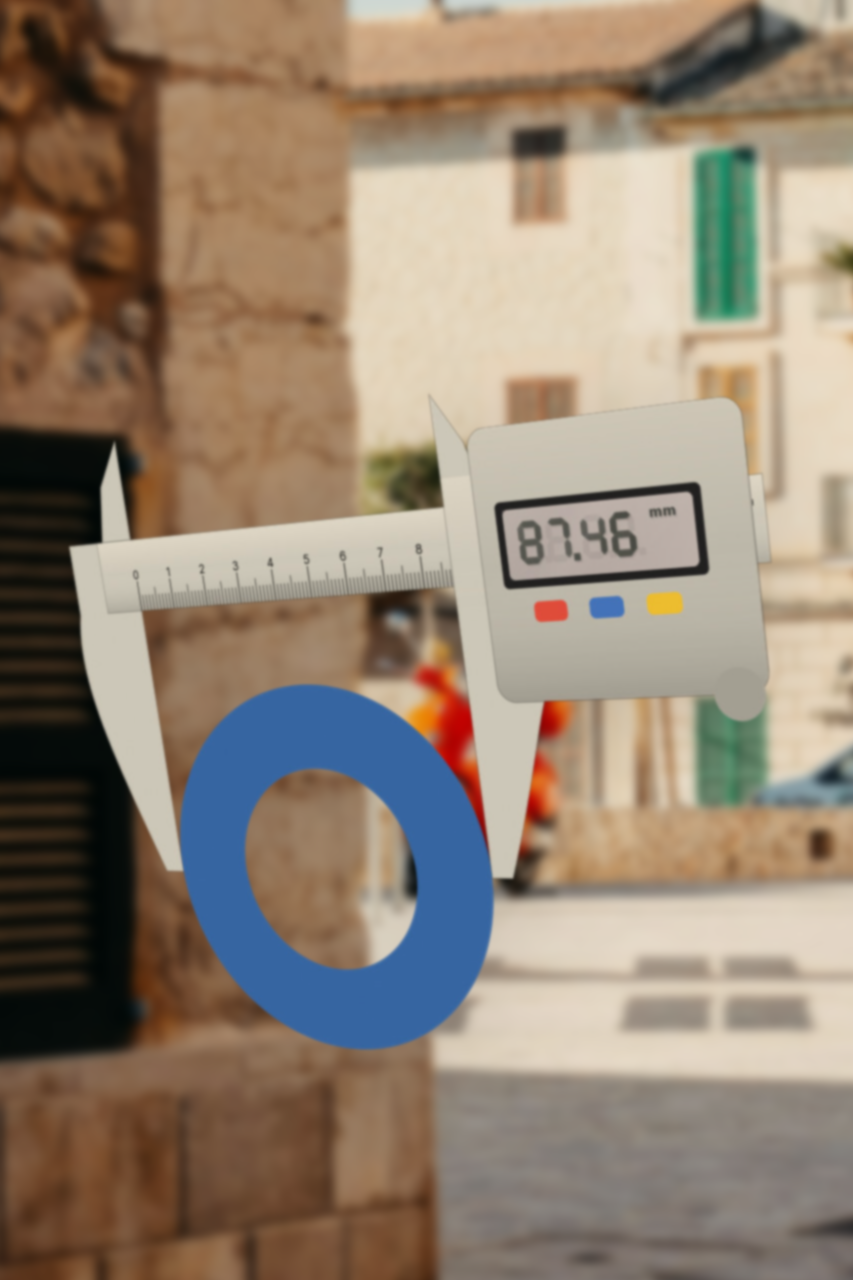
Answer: 87.46mm
